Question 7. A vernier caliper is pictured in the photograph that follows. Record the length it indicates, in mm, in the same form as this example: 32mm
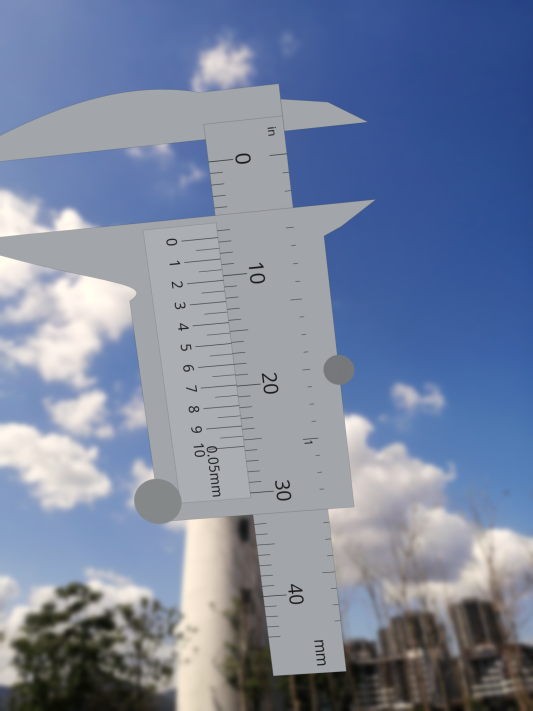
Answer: 6.6mm
